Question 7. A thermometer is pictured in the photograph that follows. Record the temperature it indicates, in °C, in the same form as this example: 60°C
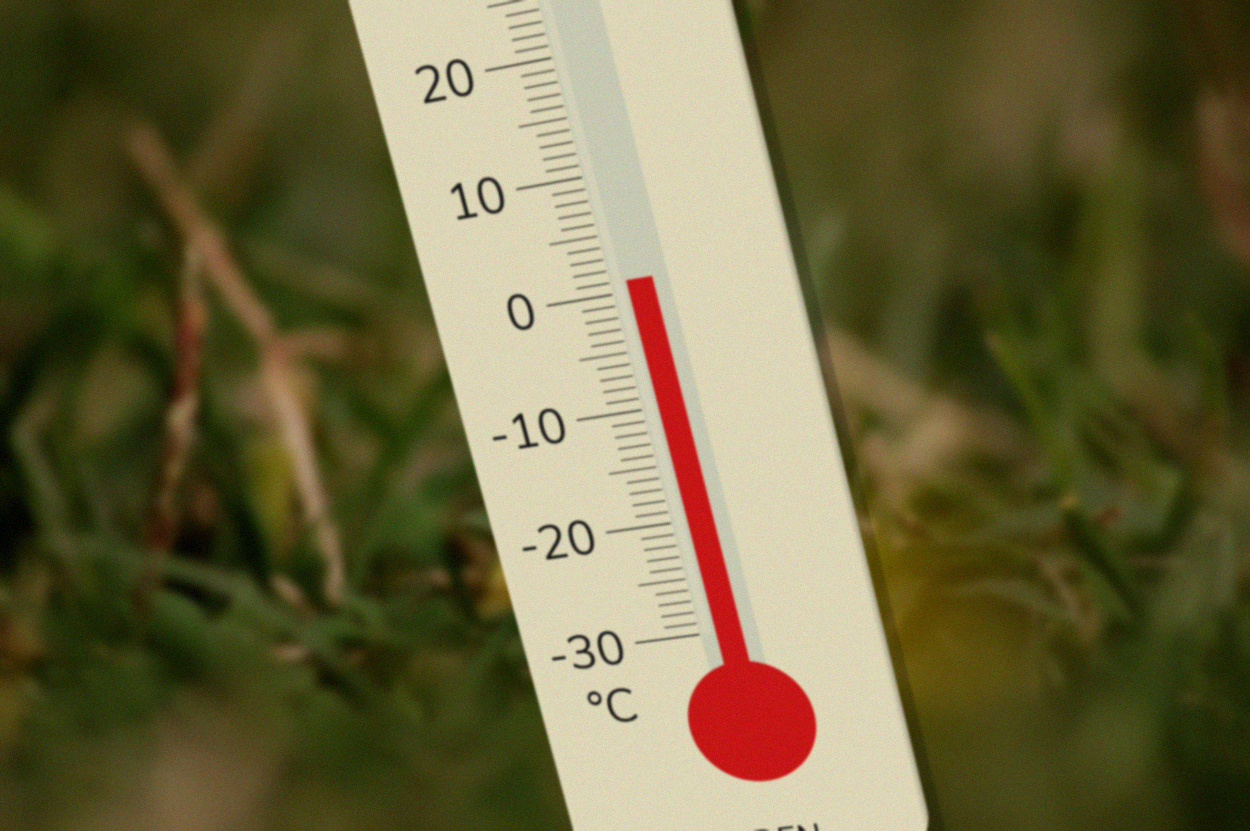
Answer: 1°C
